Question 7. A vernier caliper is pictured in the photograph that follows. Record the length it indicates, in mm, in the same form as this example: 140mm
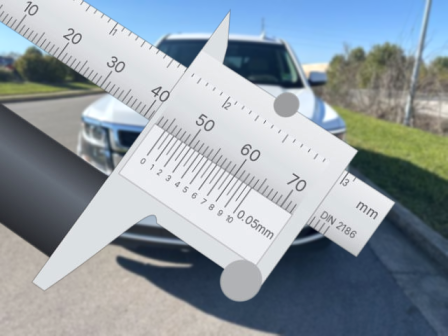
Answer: 44.8mm
